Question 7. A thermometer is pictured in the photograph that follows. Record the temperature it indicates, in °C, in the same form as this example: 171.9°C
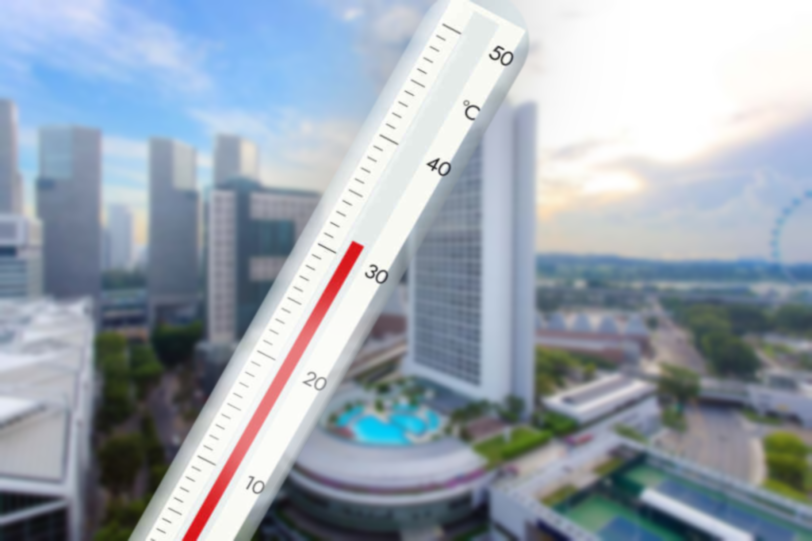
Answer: 31.5°C
